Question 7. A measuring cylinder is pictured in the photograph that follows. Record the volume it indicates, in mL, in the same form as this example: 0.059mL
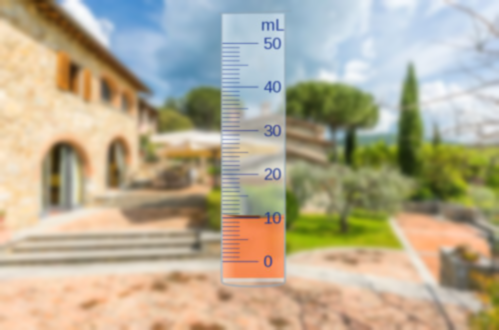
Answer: 10mL
